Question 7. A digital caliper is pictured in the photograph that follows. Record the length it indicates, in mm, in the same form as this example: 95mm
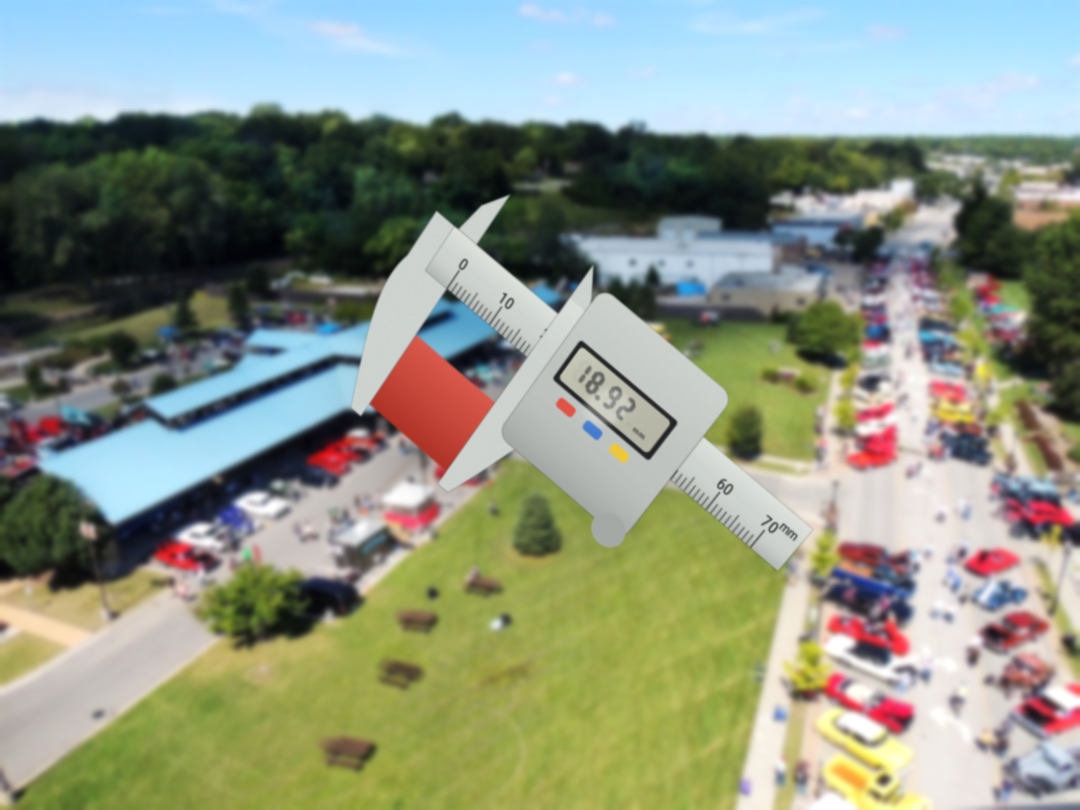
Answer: 18.92mm
